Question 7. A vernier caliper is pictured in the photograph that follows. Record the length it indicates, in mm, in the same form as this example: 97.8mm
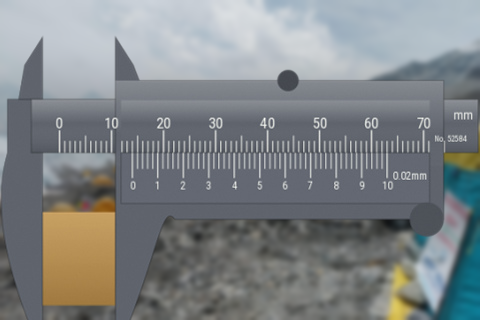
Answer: 14.0mm
